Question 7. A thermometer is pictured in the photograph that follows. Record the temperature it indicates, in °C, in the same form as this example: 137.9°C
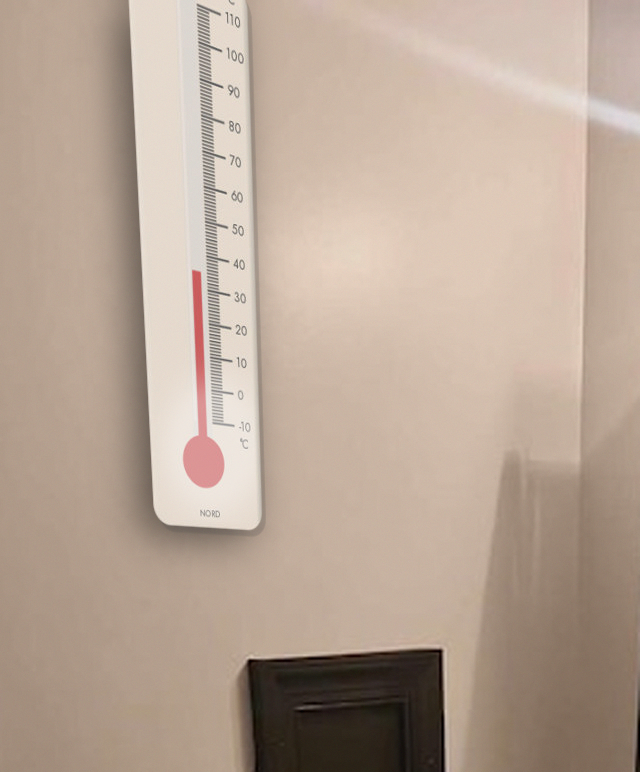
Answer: 35°C
